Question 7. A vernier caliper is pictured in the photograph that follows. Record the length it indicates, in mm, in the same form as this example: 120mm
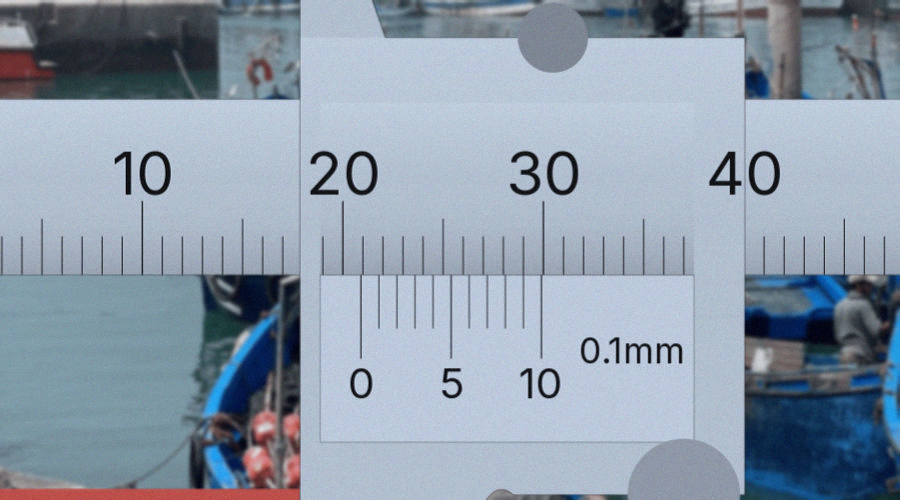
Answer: 20.9mm
